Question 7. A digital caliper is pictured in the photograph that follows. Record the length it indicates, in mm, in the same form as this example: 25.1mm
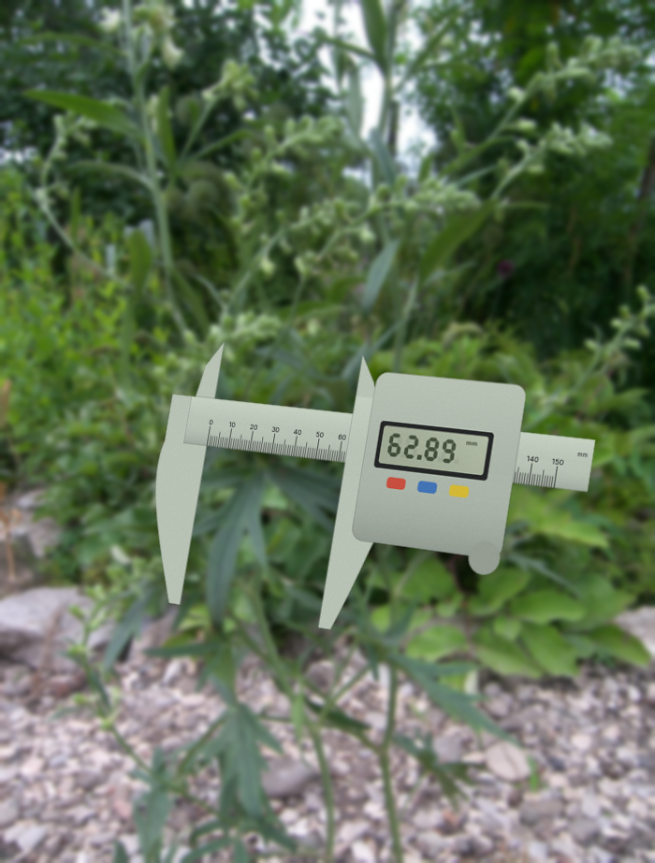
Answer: 62.89mm
